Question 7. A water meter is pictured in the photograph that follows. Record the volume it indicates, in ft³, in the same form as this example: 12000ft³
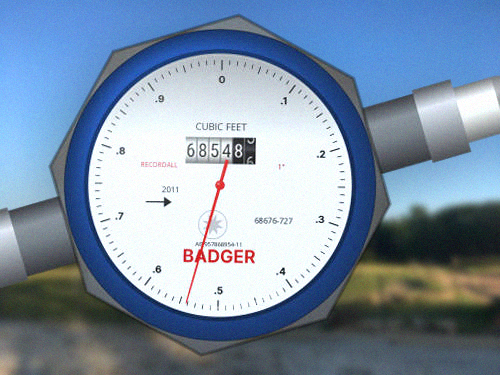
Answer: 685485.54ft³
